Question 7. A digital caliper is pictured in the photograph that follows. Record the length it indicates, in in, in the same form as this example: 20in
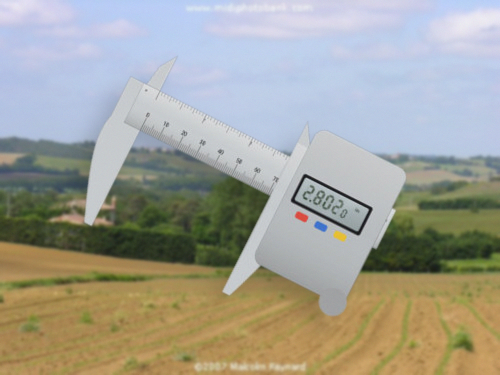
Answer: 2.8020in
